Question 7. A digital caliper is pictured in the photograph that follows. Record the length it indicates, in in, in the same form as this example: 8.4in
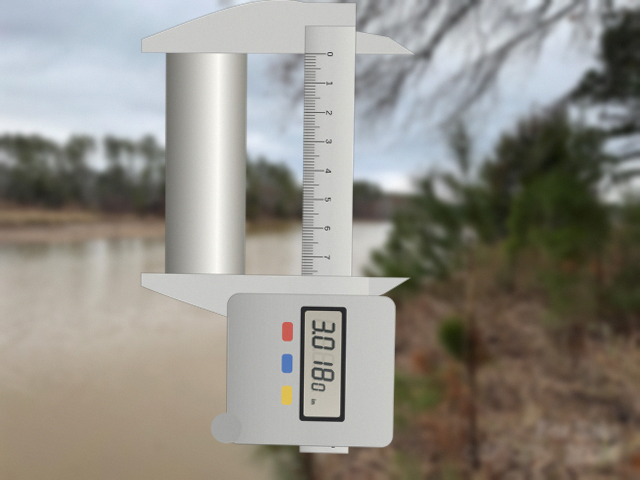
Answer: 3.0180in
